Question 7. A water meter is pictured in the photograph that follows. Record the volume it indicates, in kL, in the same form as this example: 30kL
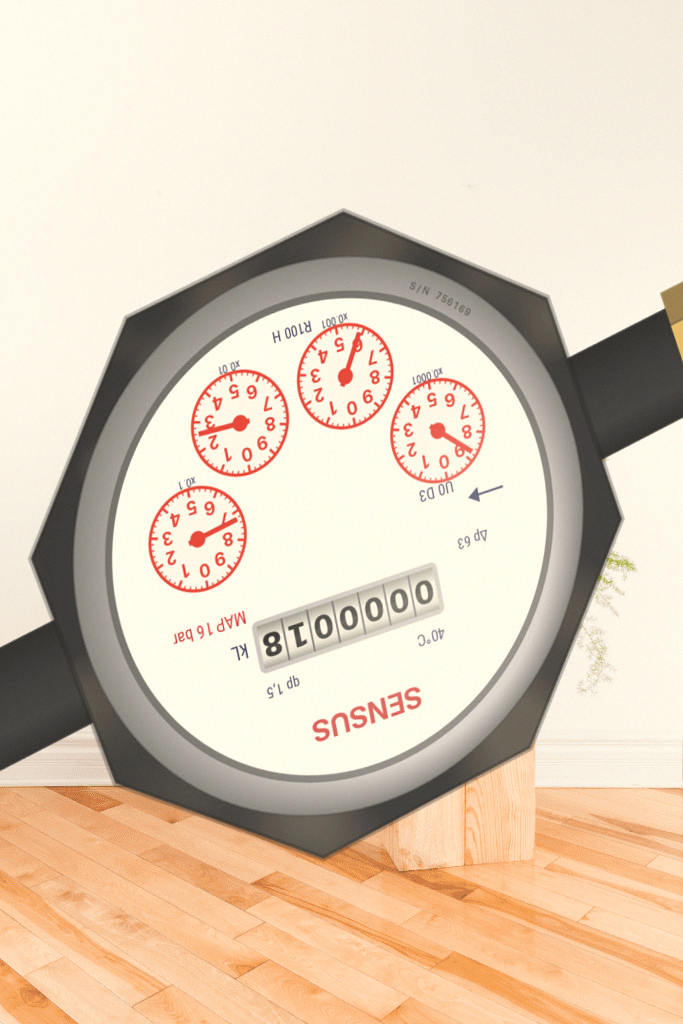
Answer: 18.7258kL
